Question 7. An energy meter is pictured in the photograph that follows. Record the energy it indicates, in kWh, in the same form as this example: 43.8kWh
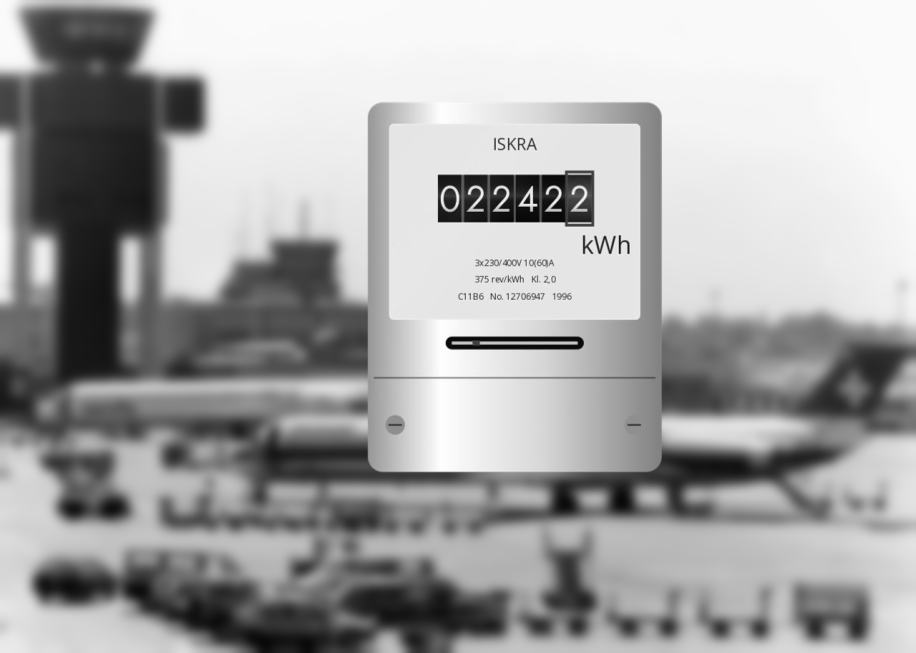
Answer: 2242.2kWh
